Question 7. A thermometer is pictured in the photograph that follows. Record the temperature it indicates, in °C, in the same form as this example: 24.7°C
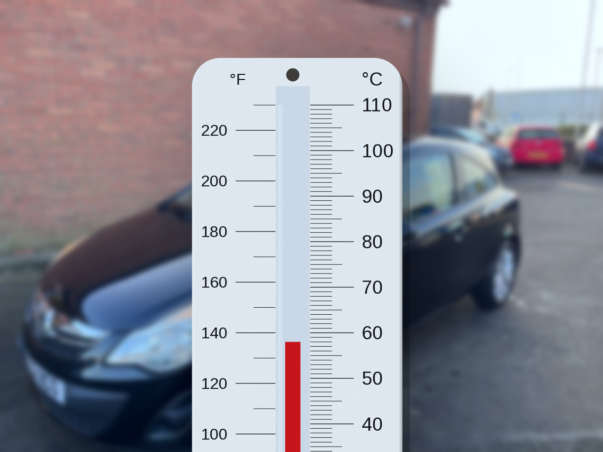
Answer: 58°C
